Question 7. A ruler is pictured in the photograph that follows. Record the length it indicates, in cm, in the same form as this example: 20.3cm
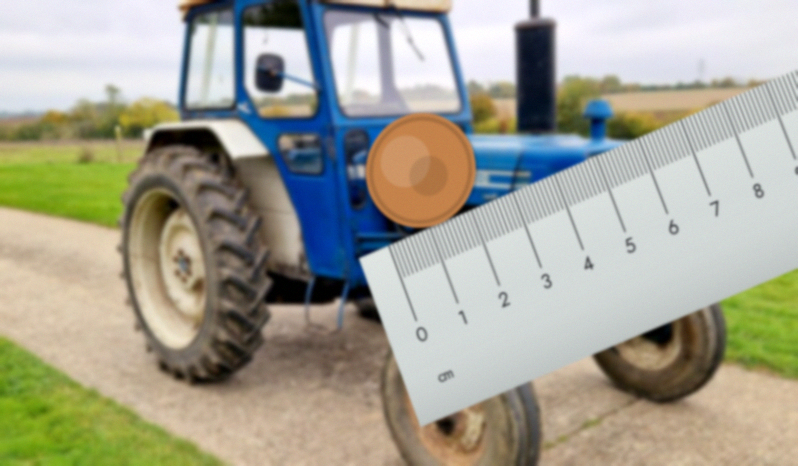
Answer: 2.5cm
